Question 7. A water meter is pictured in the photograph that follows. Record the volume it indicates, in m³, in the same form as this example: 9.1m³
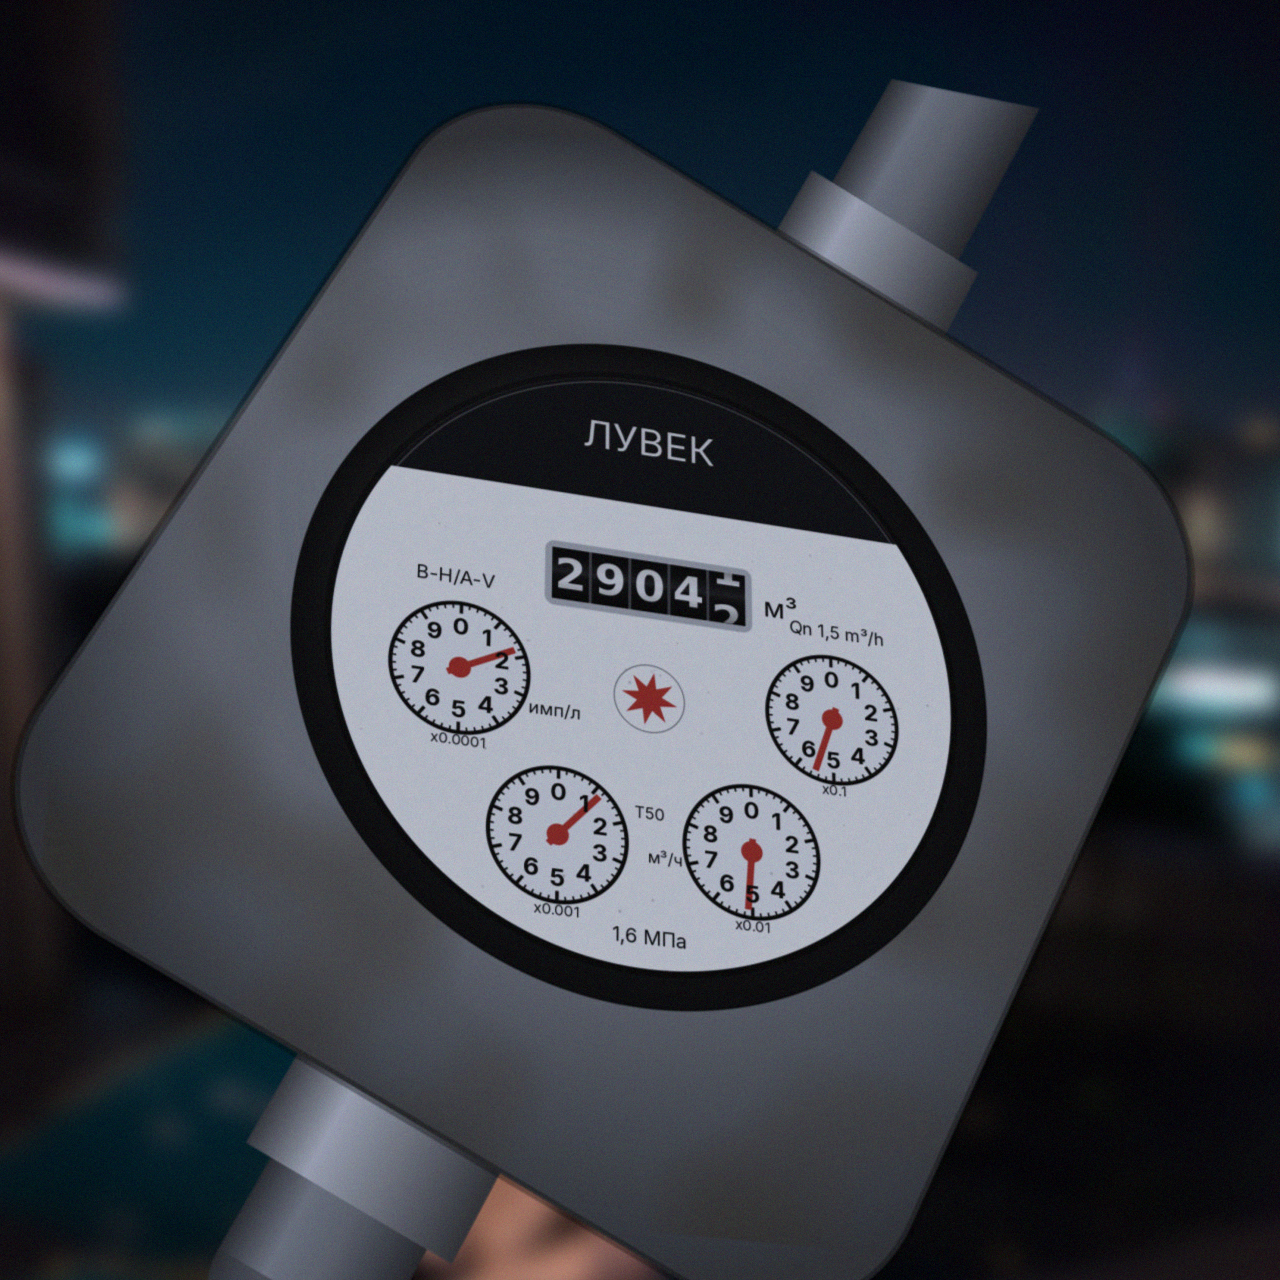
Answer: 29041.5511m³
